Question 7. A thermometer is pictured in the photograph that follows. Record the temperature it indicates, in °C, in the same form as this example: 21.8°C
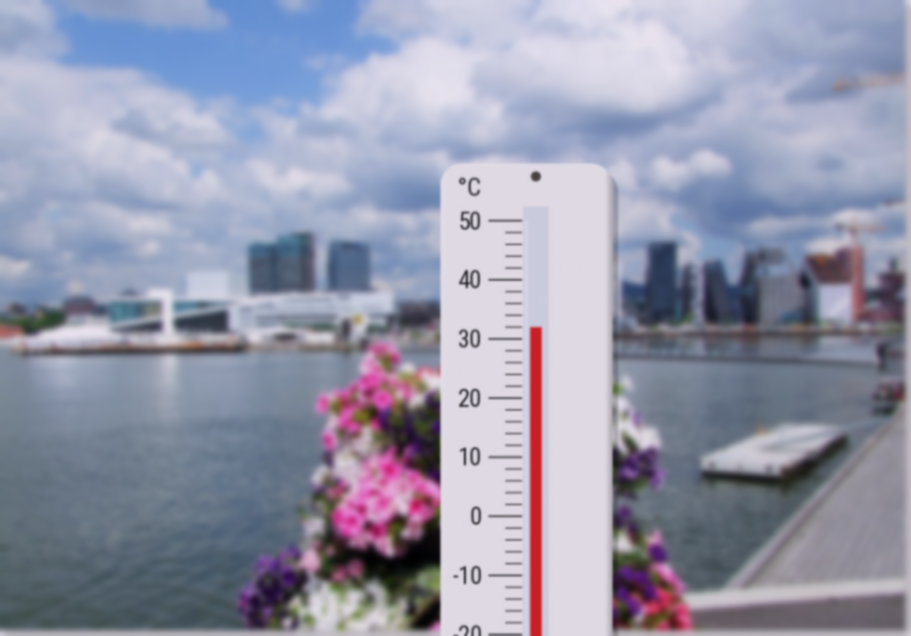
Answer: 32°C
